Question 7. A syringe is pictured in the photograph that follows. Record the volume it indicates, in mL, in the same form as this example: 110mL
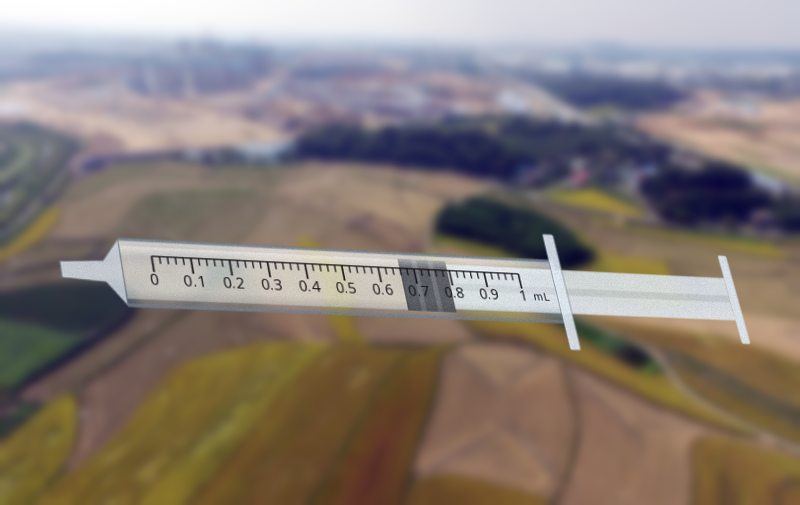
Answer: 0.66mL
